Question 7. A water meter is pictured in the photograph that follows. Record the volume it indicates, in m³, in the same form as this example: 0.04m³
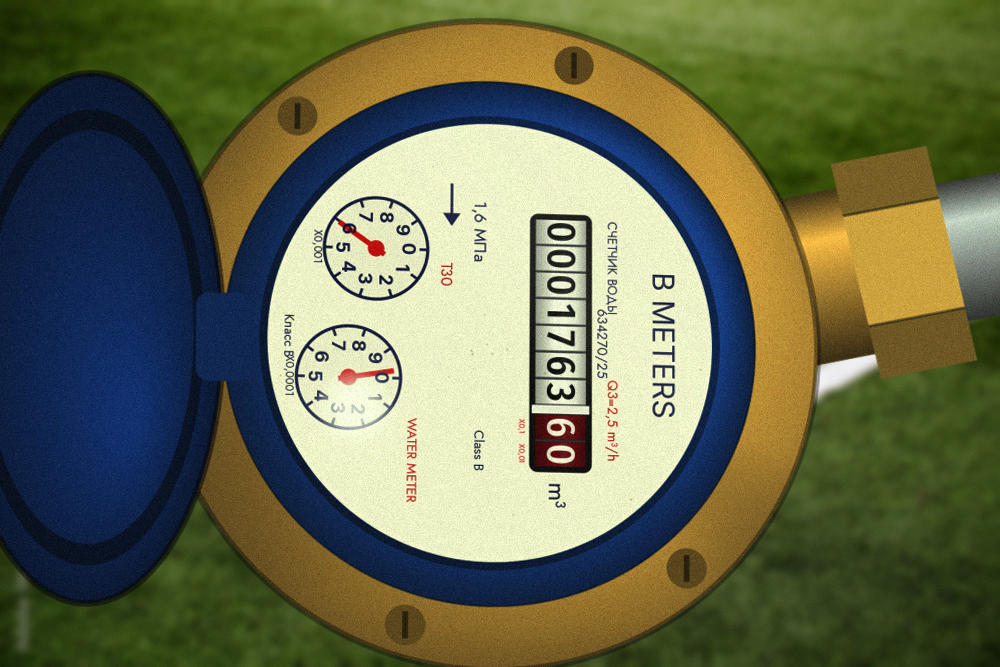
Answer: 1763.6059m³
